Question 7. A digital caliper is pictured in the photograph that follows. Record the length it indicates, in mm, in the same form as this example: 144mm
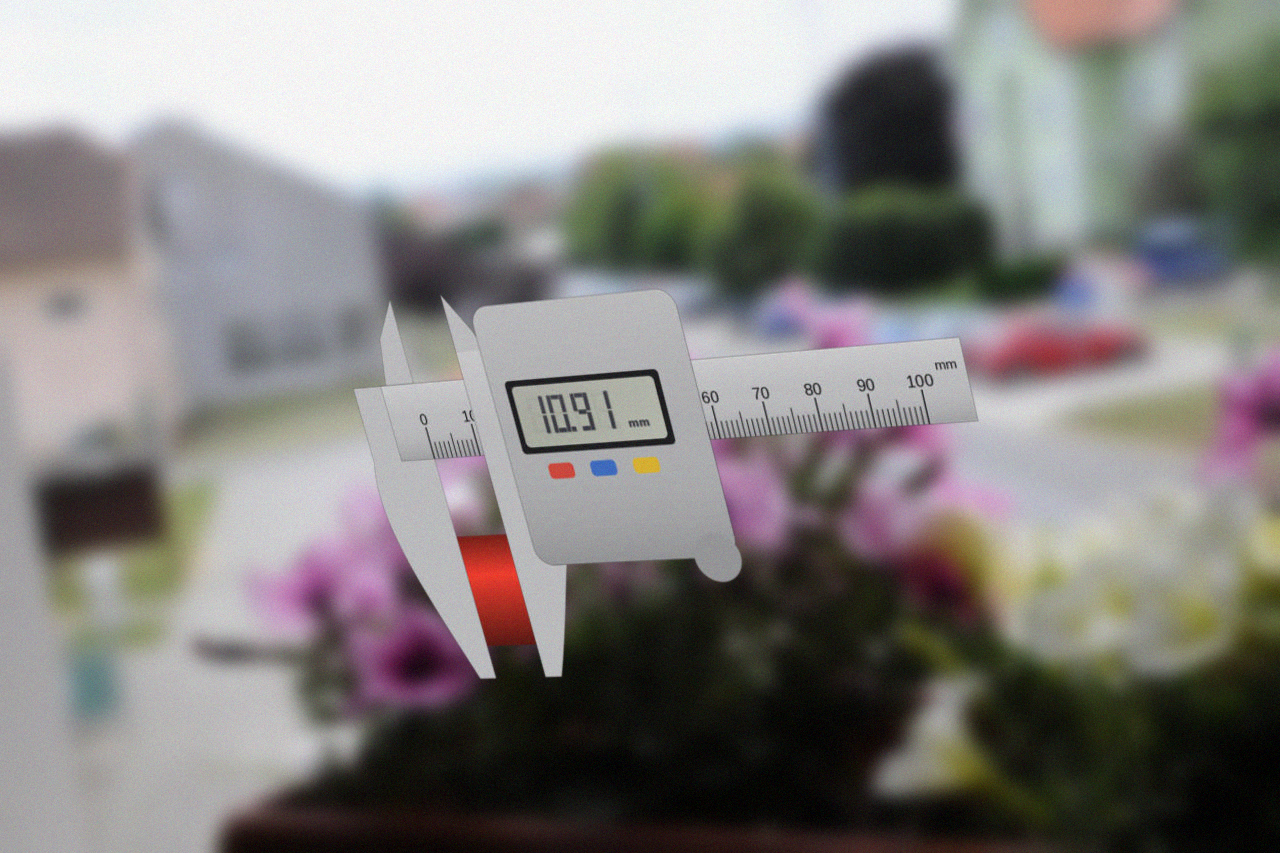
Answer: 10.91mm
